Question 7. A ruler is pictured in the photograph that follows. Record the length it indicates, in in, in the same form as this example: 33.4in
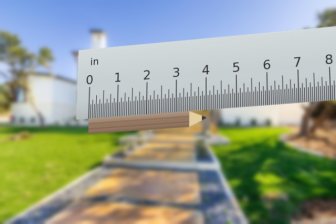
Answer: 4in
